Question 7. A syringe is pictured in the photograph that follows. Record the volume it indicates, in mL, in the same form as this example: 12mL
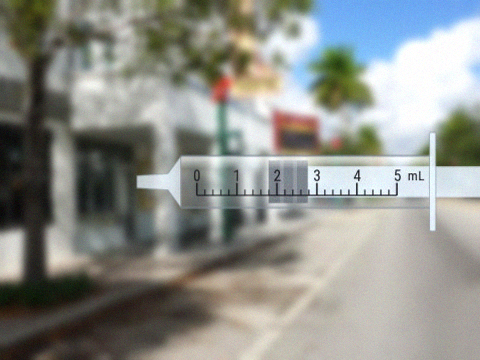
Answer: 1.8mL
